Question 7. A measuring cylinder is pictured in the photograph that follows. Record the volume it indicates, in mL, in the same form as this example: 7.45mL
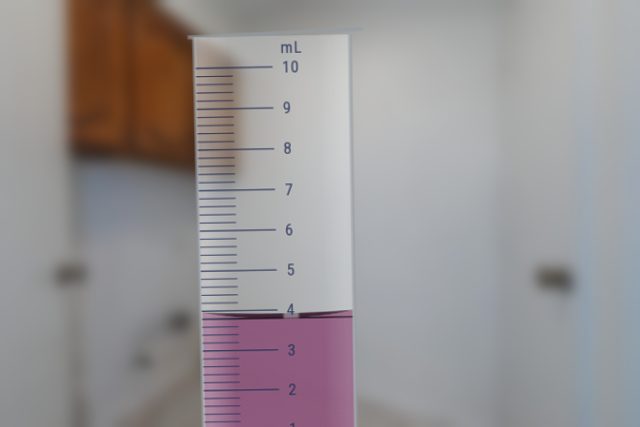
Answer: 3.8mL
